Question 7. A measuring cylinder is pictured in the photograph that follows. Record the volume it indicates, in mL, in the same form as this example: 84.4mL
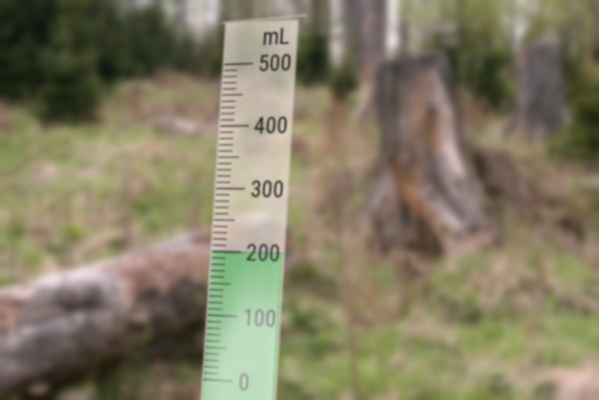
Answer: 200mL
